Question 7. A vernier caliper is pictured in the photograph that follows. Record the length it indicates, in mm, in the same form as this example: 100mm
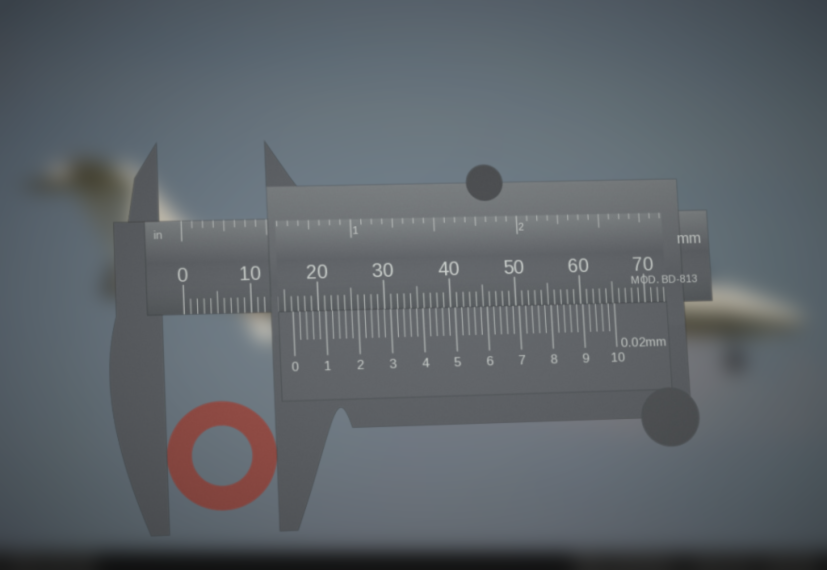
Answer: 16.2mm
